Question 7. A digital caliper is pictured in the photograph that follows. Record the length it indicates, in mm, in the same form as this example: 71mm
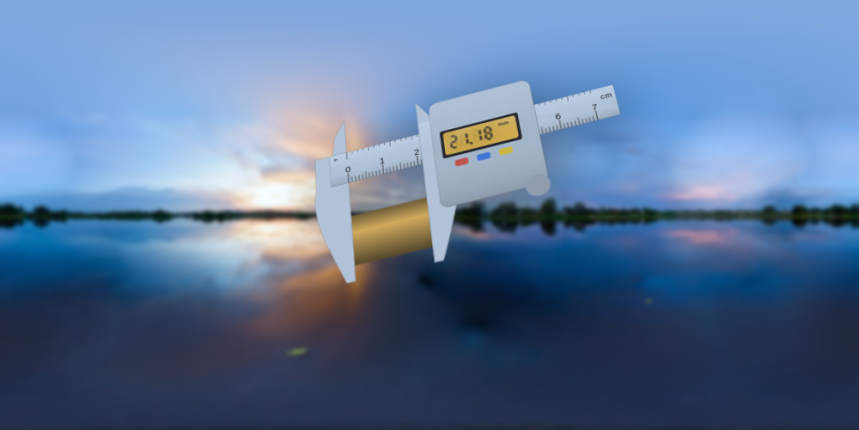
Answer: 21.18mm
